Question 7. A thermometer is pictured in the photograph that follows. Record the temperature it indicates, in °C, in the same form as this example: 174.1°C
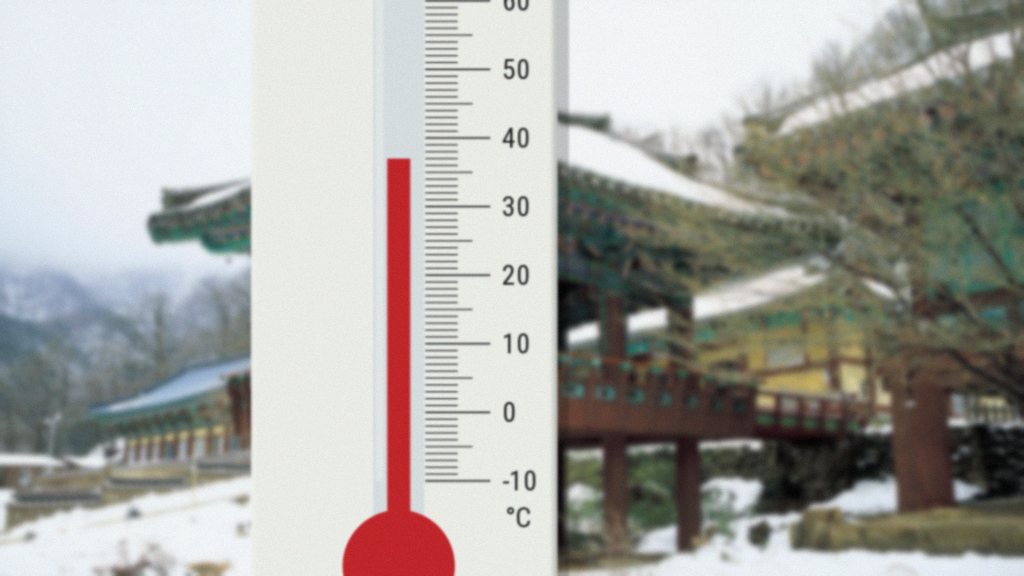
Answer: 37°C
